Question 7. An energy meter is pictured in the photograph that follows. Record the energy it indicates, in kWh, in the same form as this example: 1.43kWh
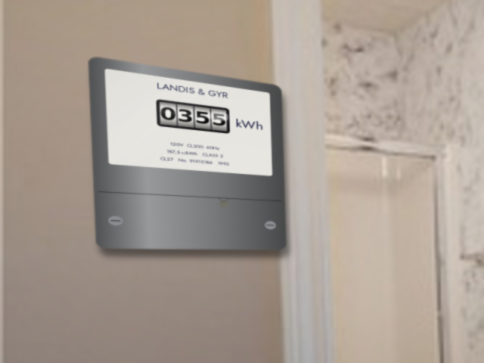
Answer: 355kWh
